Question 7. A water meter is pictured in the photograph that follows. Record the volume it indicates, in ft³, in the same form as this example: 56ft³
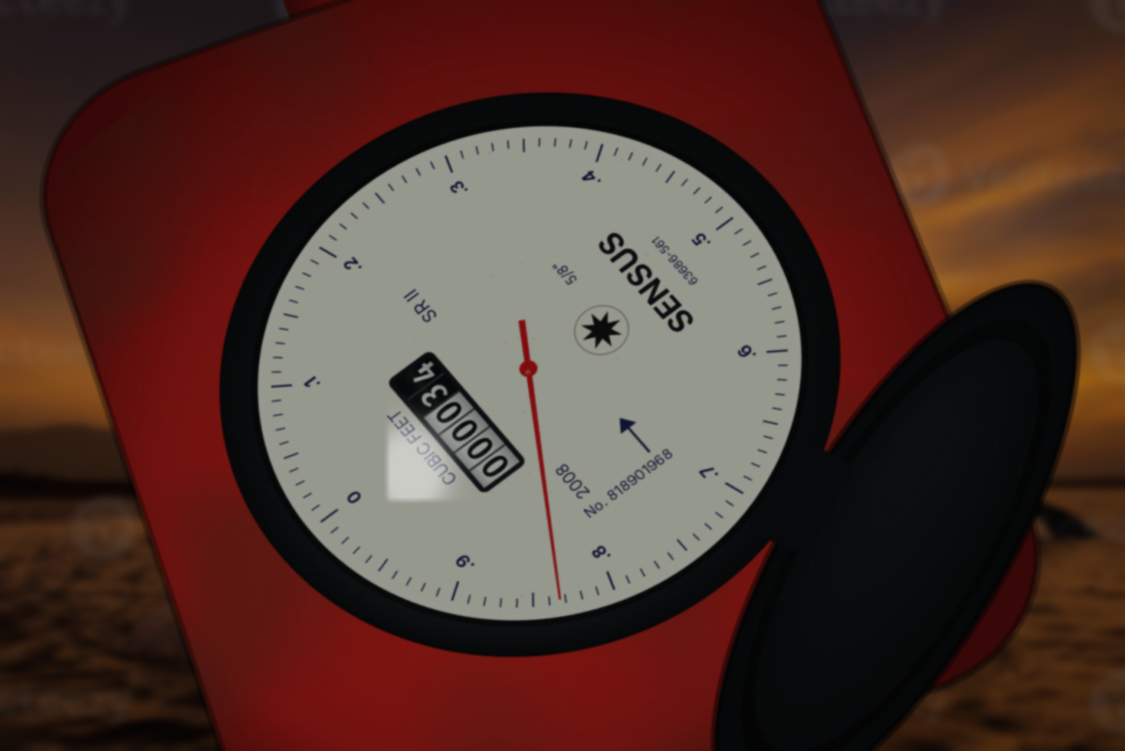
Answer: 33.83ft³
